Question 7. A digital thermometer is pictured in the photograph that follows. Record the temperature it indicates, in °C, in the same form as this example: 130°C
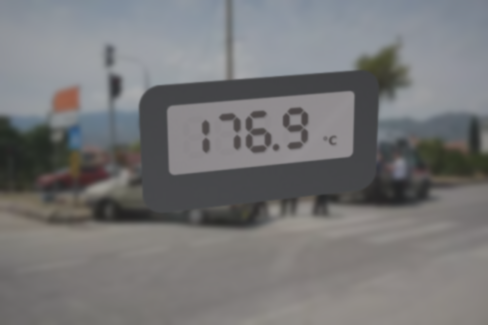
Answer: 176.9°C
